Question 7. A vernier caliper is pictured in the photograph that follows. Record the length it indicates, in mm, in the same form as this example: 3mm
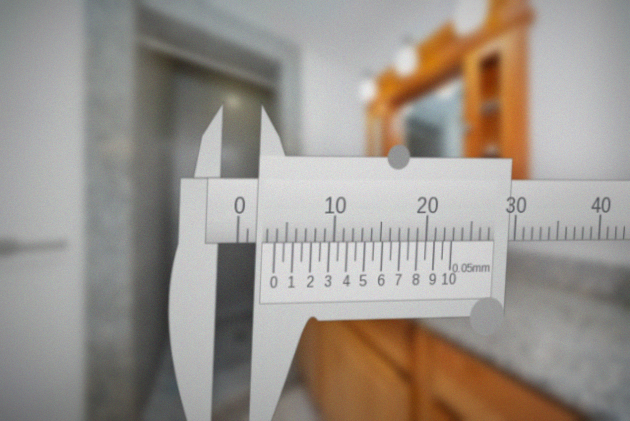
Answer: 3.8mm
